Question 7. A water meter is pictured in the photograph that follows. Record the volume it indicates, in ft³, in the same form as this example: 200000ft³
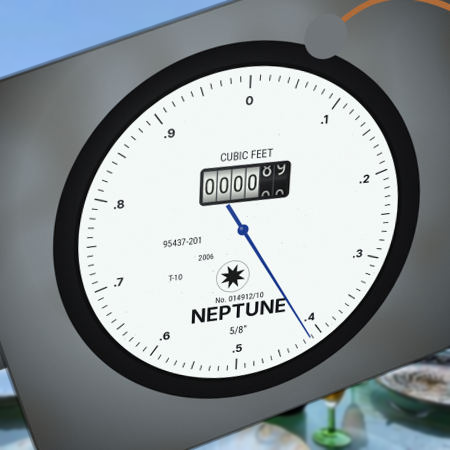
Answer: 89.41ft³
